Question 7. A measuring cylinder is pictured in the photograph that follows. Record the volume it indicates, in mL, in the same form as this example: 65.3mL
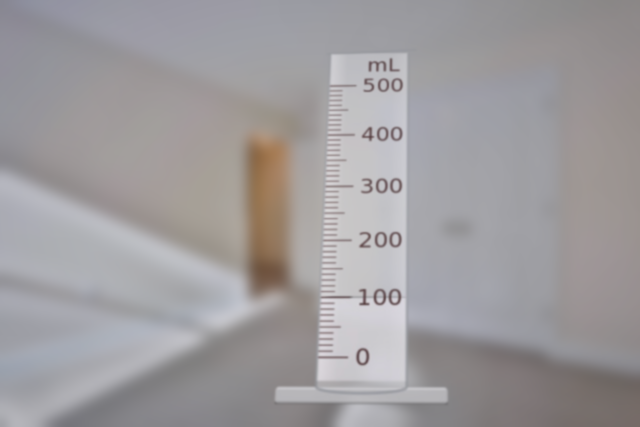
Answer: 100mL
